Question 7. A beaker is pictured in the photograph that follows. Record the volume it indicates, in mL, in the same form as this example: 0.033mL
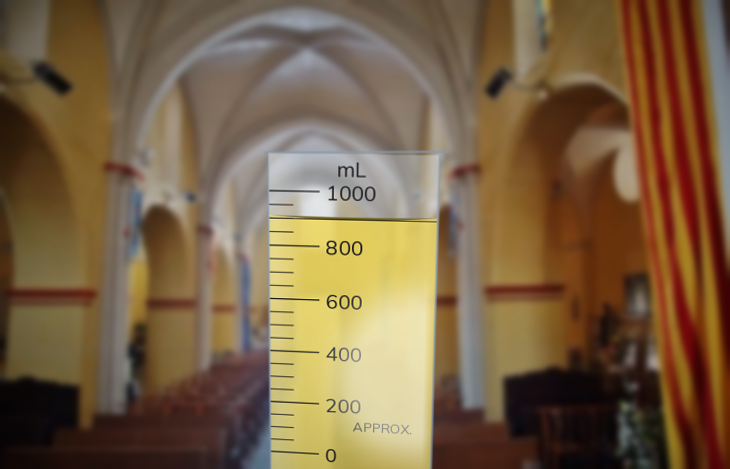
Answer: 900mL
